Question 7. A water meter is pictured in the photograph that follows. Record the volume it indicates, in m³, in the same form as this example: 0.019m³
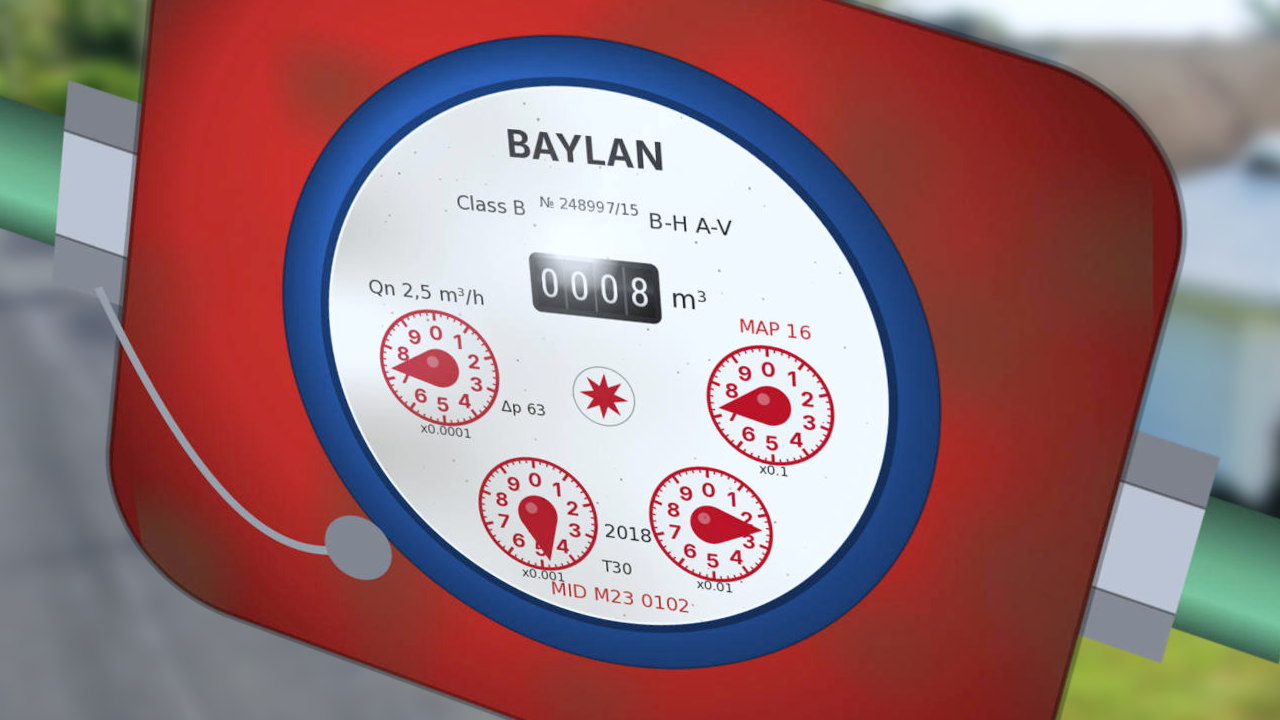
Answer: 8.7247m³
